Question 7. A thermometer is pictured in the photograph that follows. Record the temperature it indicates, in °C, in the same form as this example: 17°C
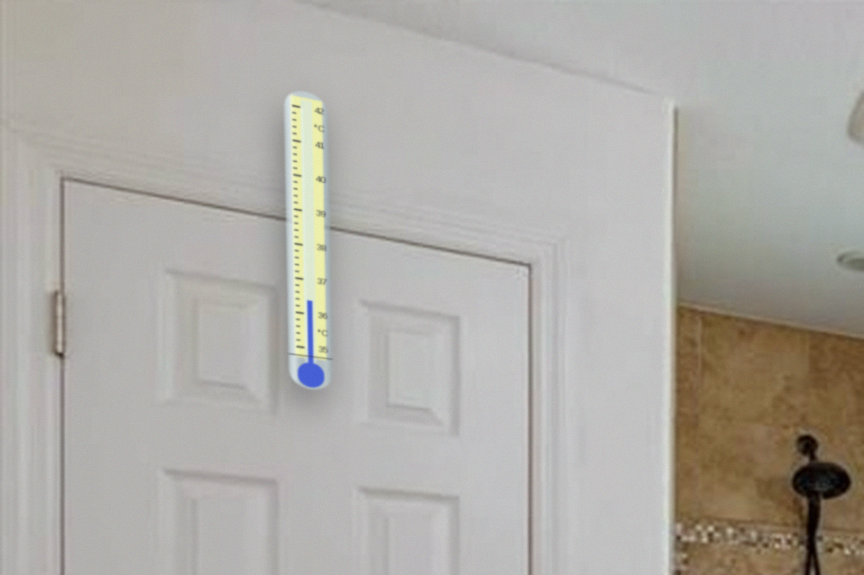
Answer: 36.4°C
